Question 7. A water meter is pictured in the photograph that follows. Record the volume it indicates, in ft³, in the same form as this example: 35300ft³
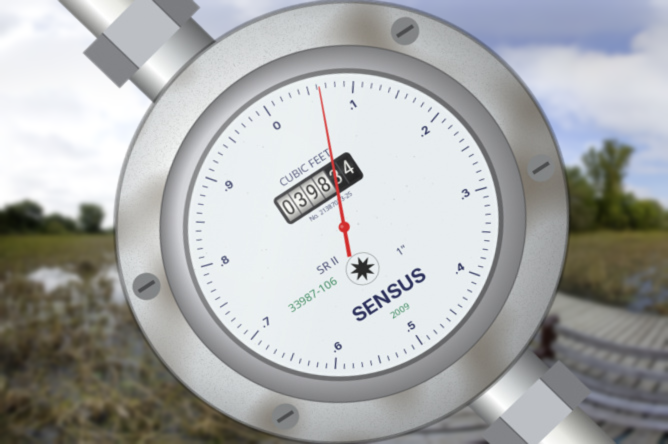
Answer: 39834.06ft³
